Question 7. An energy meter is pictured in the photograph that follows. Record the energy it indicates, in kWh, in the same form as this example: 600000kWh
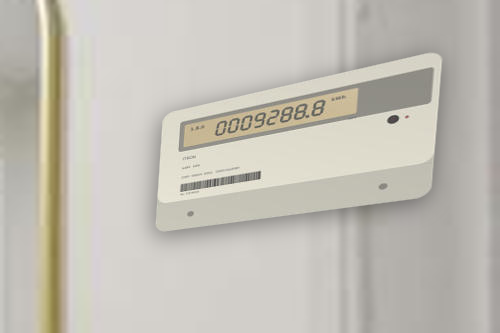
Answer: 9288.8kWh
